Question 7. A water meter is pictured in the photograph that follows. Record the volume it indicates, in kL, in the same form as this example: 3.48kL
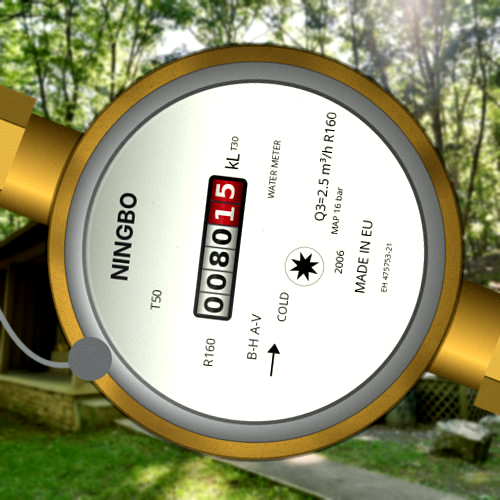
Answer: 80.15kL
